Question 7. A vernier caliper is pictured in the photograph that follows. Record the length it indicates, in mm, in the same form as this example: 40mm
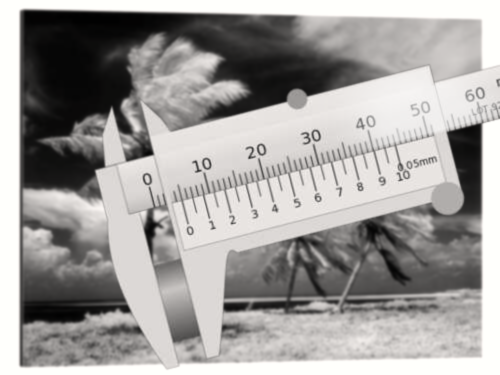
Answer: 5.0mm
